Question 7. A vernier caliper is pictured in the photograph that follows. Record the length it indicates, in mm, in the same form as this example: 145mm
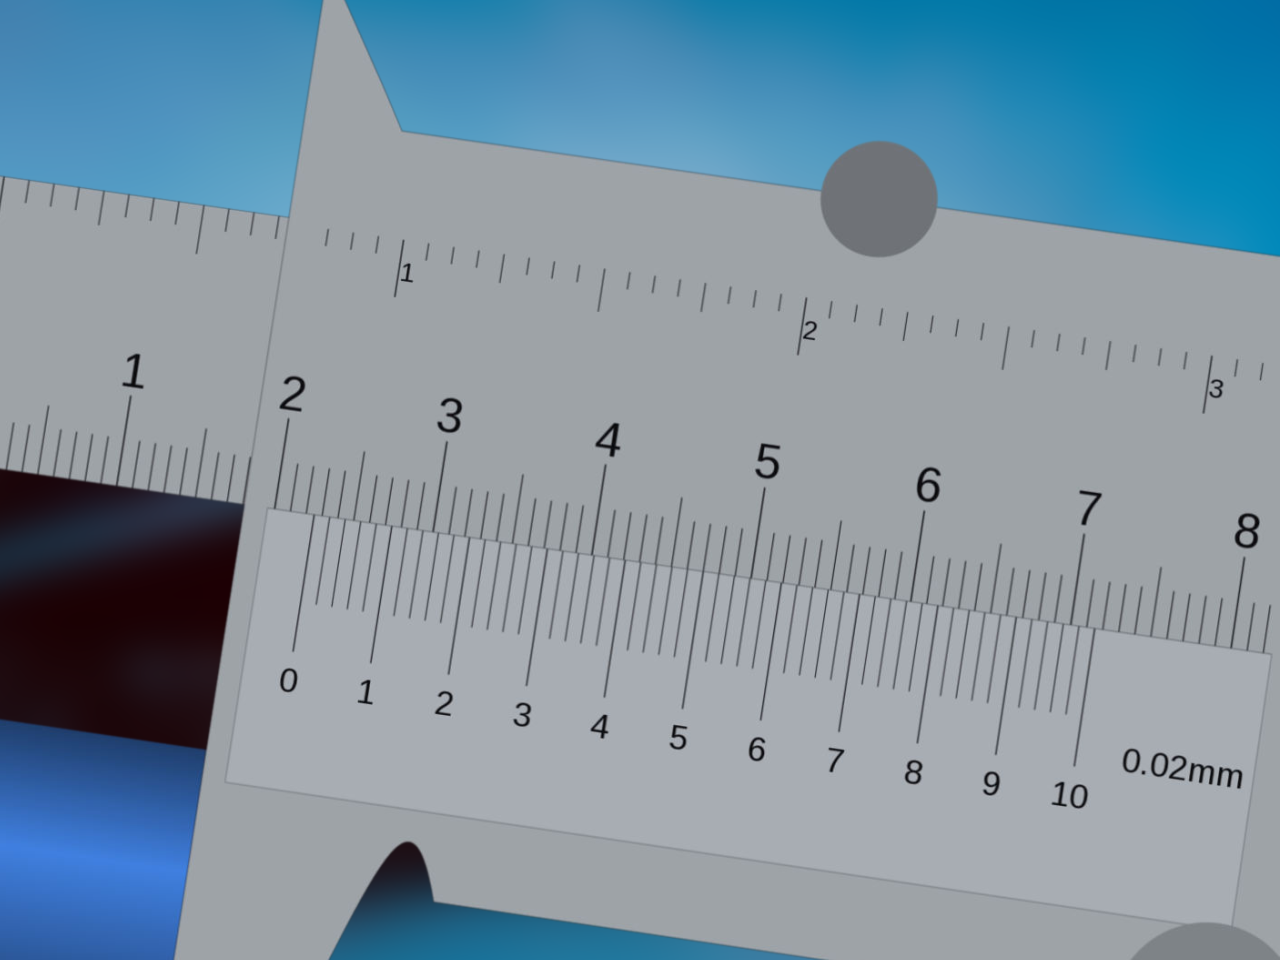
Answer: 22.5mm
